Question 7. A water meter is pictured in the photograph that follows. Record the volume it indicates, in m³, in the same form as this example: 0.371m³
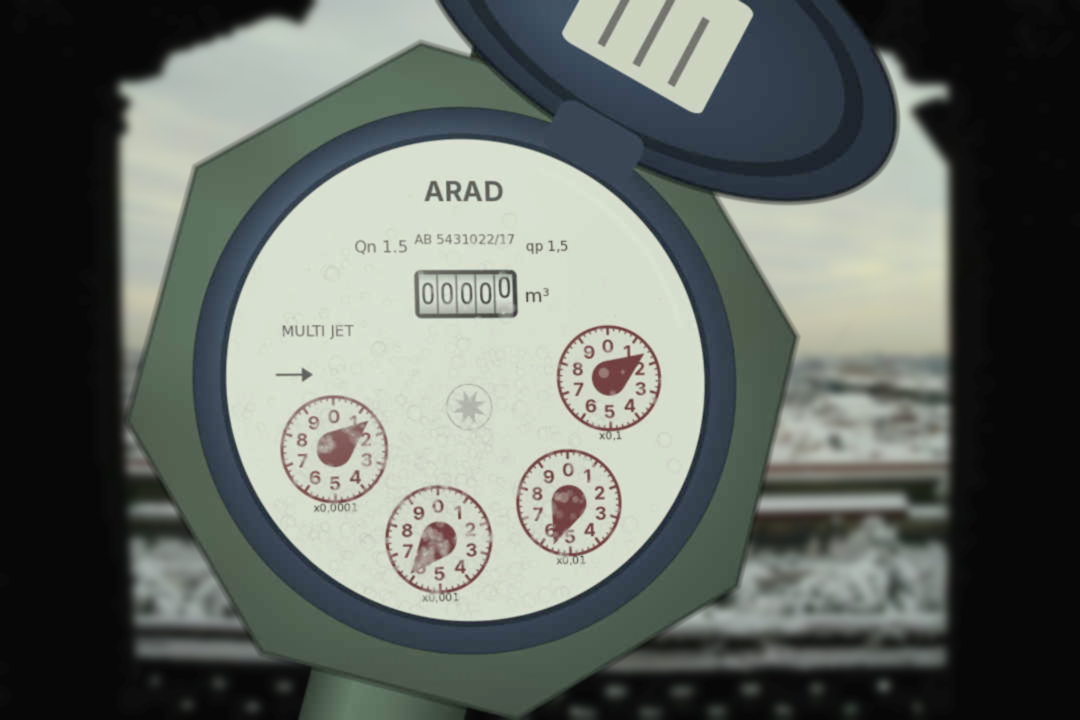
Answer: 0.1561m³
